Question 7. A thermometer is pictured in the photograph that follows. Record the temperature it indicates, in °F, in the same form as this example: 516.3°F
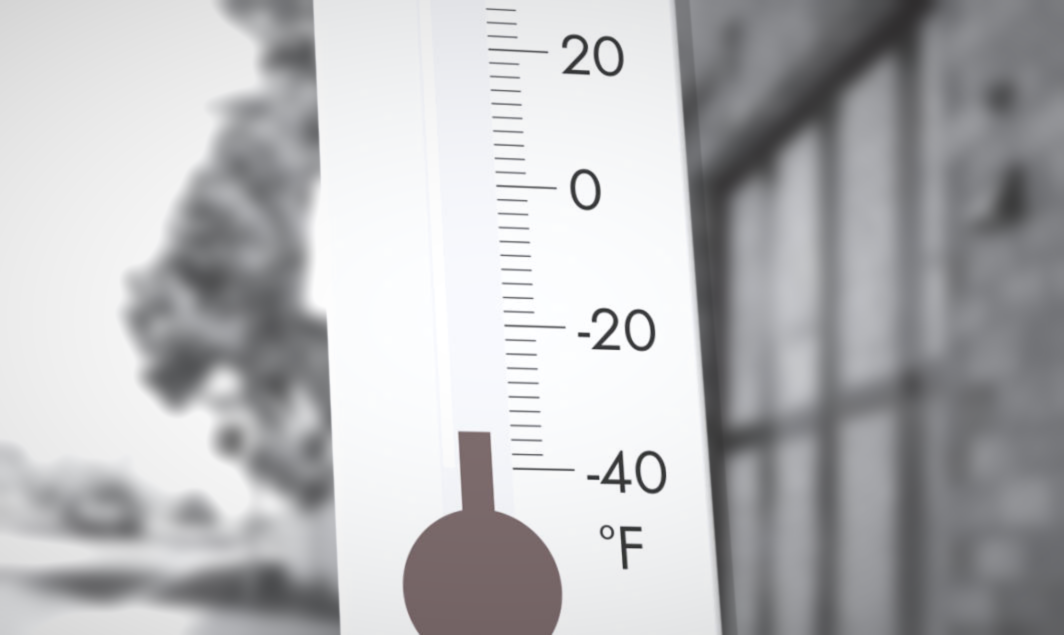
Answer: -35°F
